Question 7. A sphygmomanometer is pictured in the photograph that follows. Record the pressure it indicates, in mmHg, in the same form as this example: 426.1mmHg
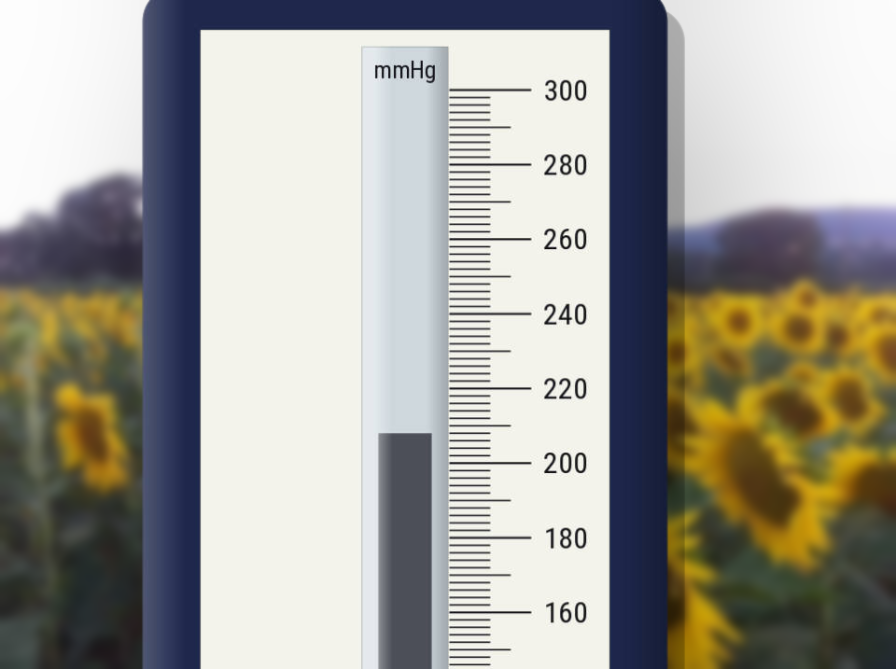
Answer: 208mmHg
